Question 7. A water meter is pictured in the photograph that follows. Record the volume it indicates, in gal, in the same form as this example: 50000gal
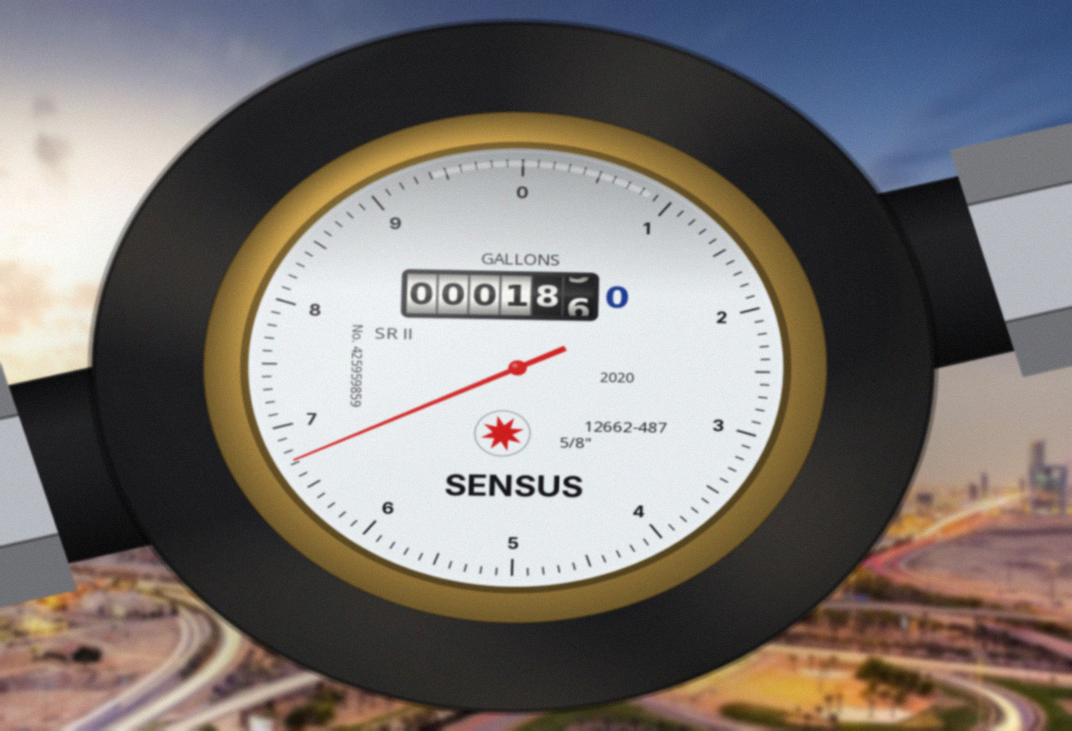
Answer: 1856.7gal
